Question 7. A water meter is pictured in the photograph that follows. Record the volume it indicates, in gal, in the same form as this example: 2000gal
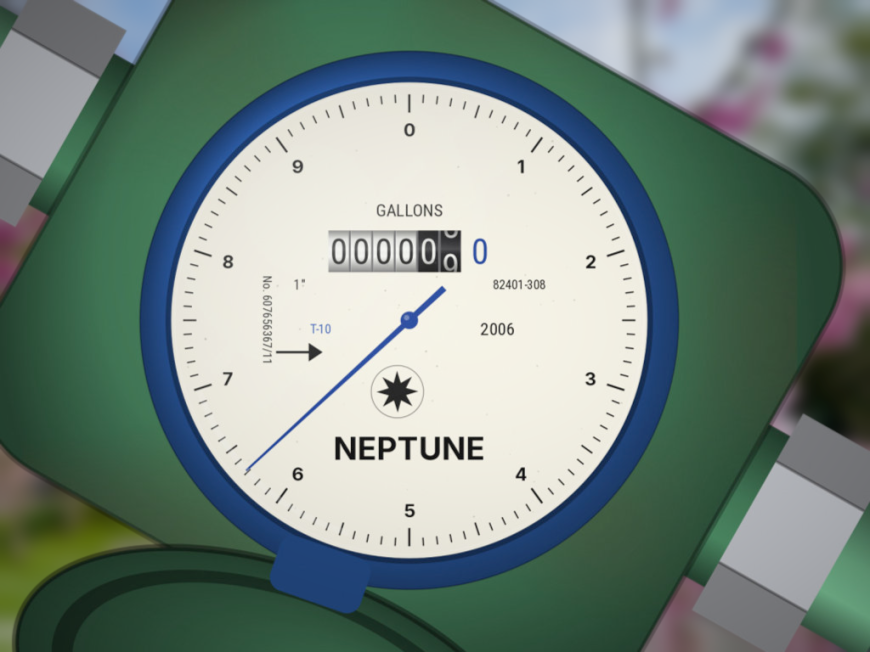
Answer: 86.3gal
